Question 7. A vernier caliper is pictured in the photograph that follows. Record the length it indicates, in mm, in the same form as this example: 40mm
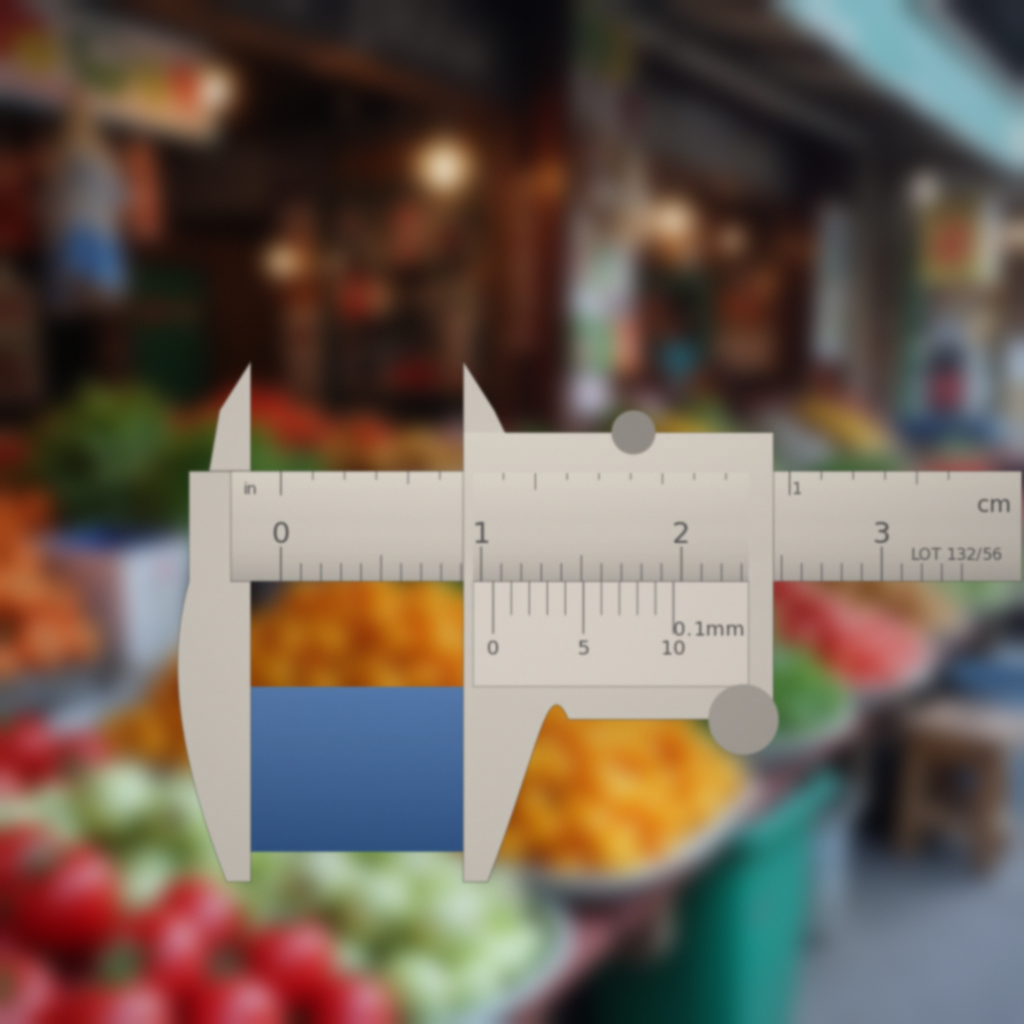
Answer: 10.6mm
